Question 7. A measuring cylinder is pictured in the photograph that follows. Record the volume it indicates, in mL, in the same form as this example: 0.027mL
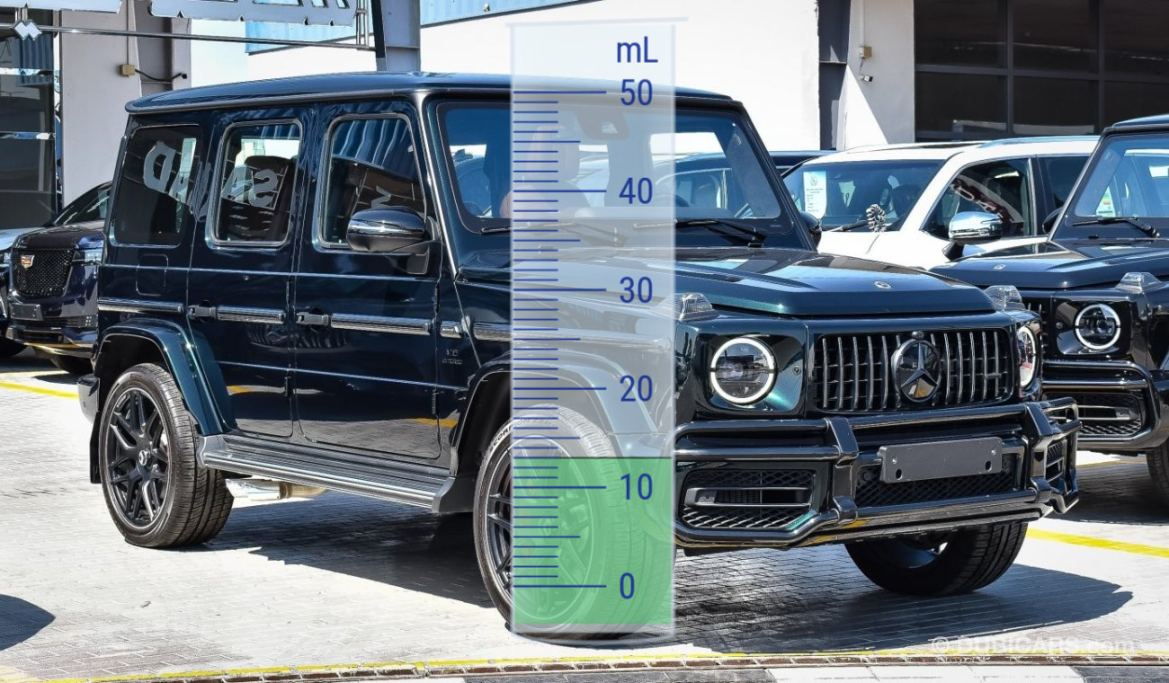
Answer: 13mL
